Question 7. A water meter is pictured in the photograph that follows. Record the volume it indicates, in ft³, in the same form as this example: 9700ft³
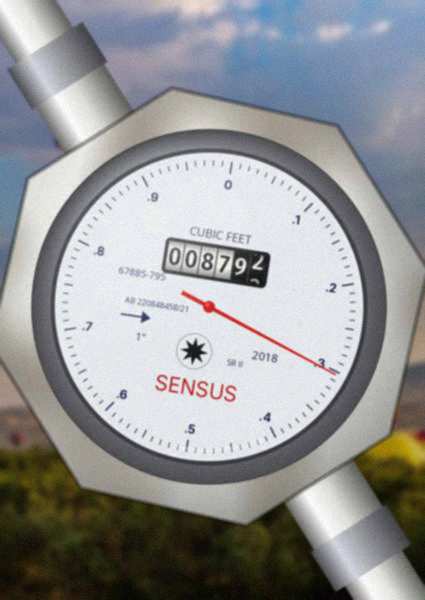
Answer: 8792.30ft³
